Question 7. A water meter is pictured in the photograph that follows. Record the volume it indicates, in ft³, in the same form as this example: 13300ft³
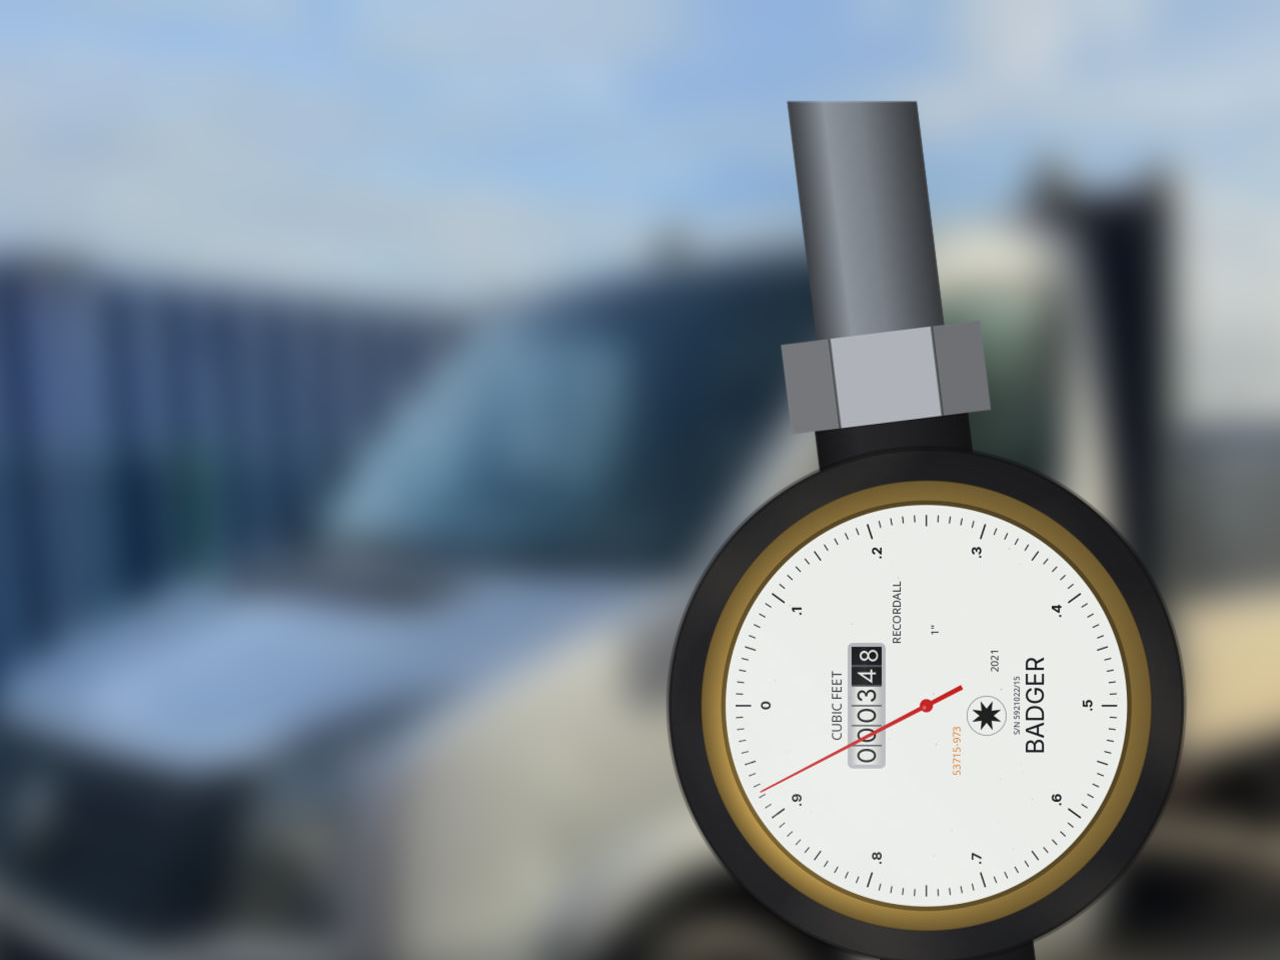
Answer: 347.92ft³
